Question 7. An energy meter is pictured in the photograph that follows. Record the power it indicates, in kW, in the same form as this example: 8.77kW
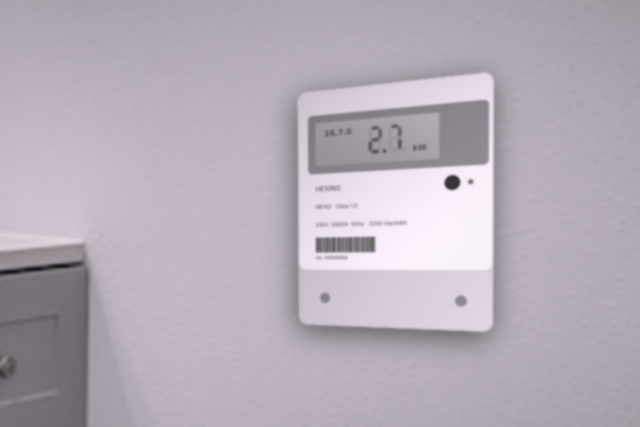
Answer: 2.7kW
